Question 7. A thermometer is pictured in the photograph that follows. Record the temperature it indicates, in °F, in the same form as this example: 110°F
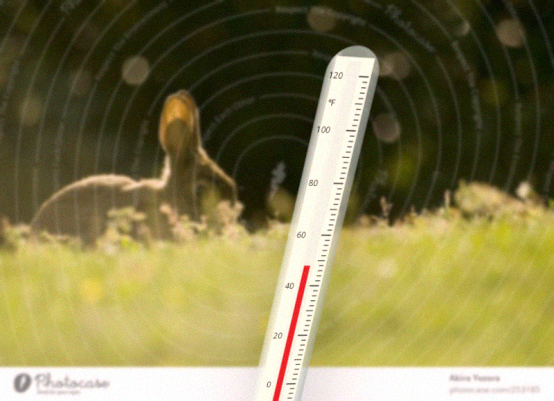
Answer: 48°F
